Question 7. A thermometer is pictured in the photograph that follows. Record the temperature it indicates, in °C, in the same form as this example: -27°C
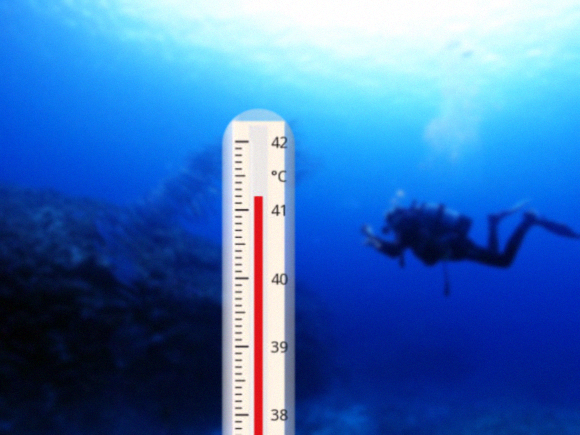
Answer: 41.2°C
